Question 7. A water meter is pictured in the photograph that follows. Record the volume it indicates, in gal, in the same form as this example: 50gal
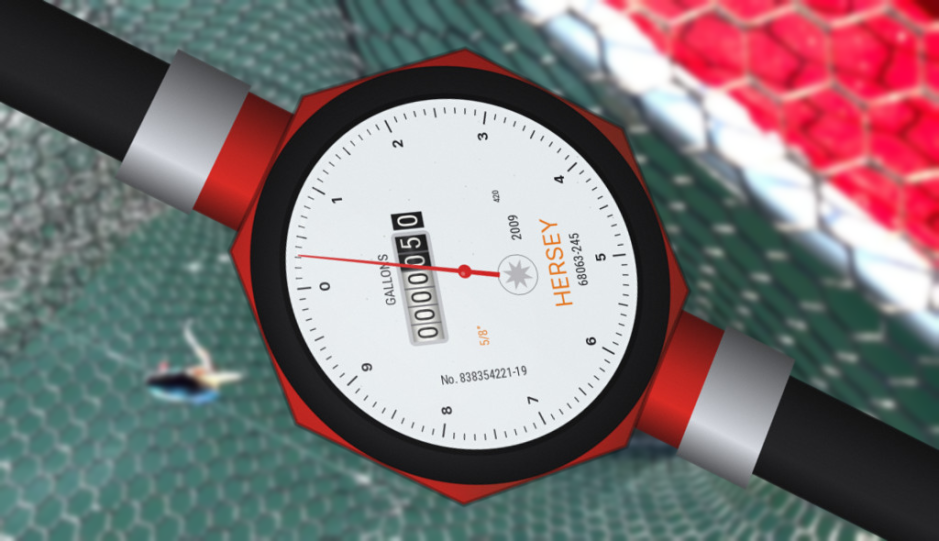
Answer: 50.3gal
